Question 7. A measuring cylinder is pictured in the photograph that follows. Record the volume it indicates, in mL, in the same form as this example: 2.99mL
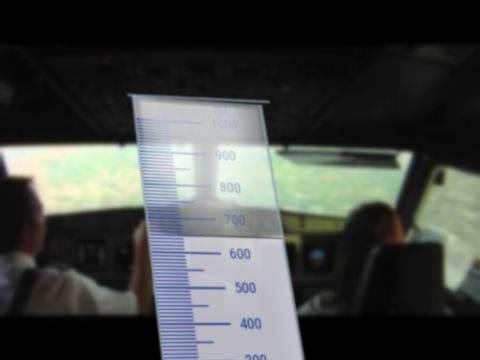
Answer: 650mL
